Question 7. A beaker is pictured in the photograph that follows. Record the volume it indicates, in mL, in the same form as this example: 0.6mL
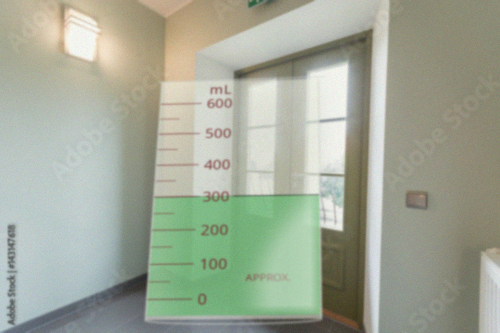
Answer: 300mL
